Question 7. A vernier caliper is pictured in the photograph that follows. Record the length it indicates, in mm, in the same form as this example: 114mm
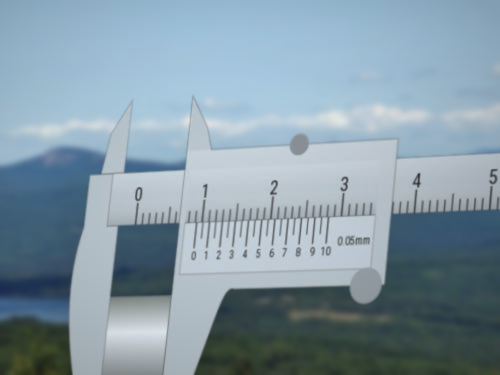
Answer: 9.2mm
